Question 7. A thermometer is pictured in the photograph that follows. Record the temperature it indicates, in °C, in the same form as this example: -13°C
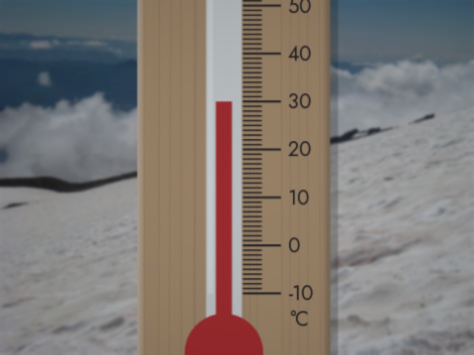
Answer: 30°C
